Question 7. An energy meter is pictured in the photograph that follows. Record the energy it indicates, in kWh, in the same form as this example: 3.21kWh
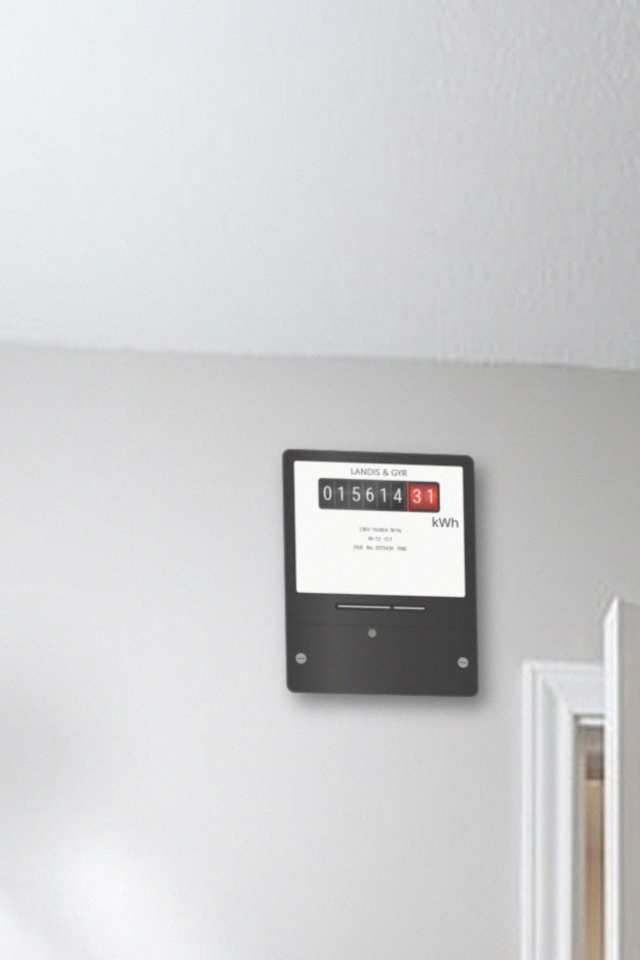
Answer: 15614.31kWh
